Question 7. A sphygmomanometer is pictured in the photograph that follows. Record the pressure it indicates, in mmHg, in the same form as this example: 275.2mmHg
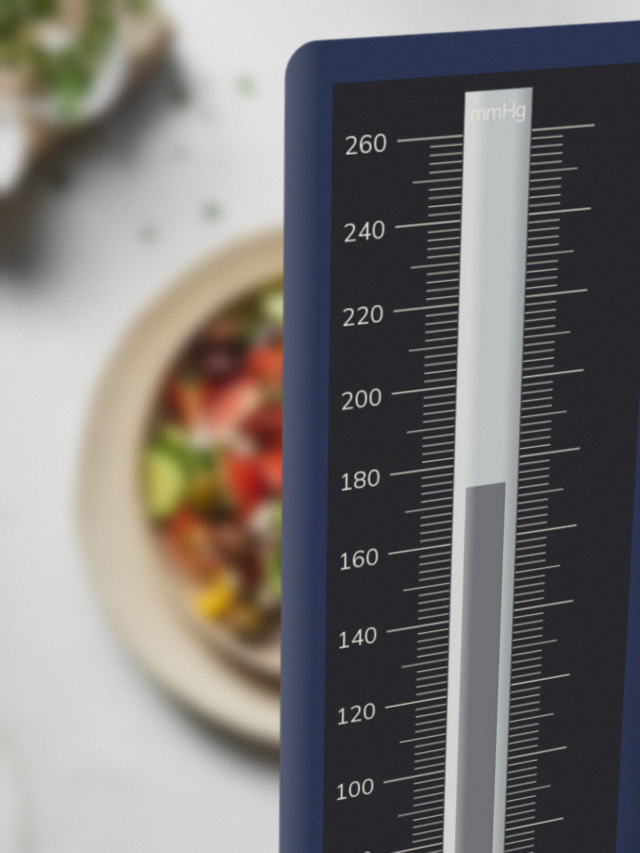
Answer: 174mmHg
